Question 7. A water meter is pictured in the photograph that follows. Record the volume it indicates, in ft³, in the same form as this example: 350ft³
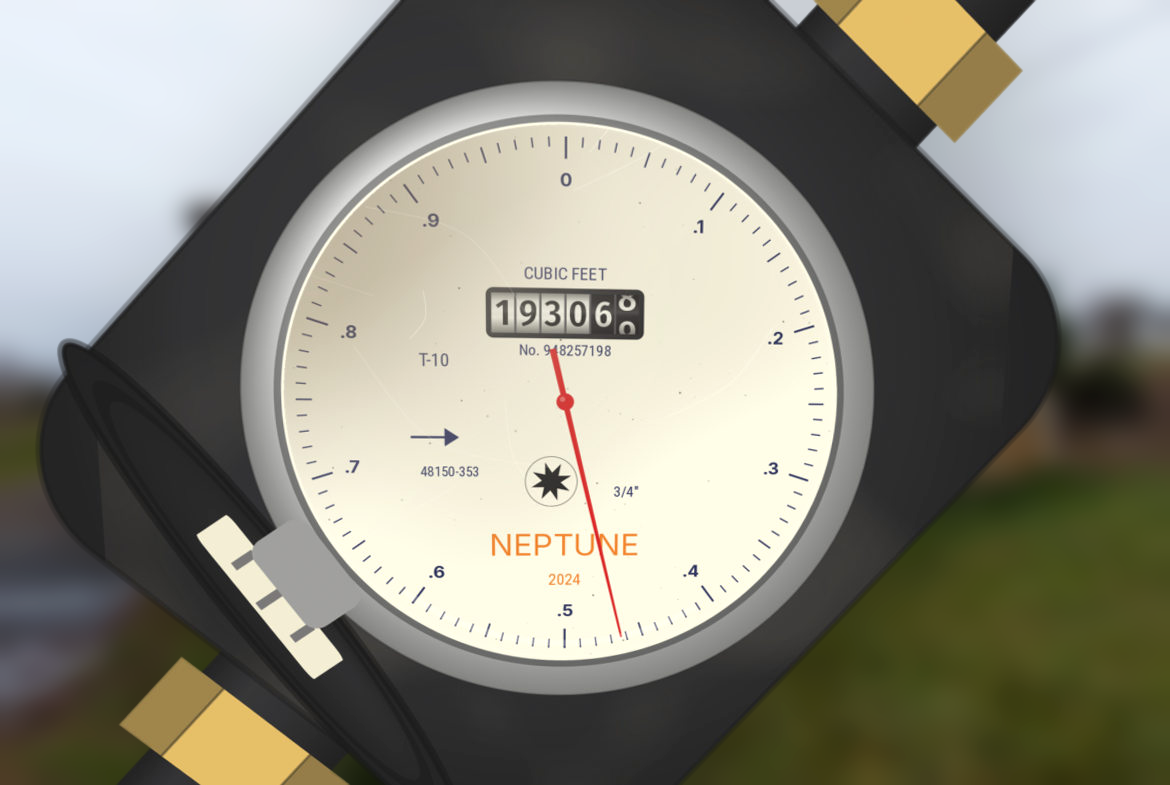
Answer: 193068.46ft³
